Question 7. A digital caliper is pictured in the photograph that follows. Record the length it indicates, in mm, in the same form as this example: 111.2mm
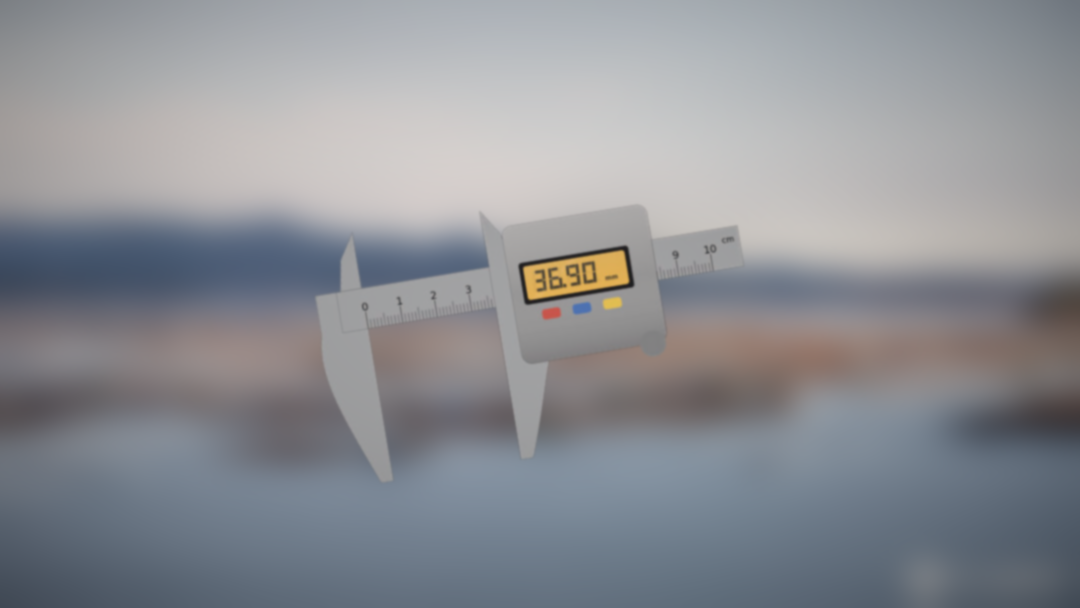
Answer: 36.90mm
